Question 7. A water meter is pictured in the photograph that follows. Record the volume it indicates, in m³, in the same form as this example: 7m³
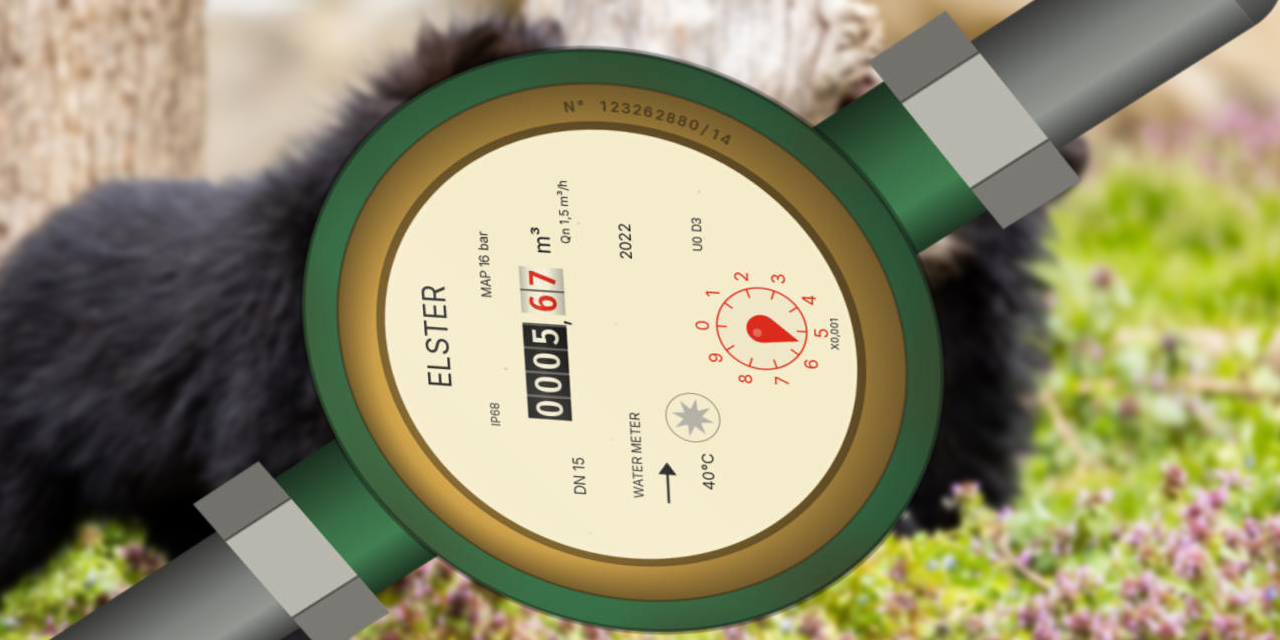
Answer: 5.675m³
